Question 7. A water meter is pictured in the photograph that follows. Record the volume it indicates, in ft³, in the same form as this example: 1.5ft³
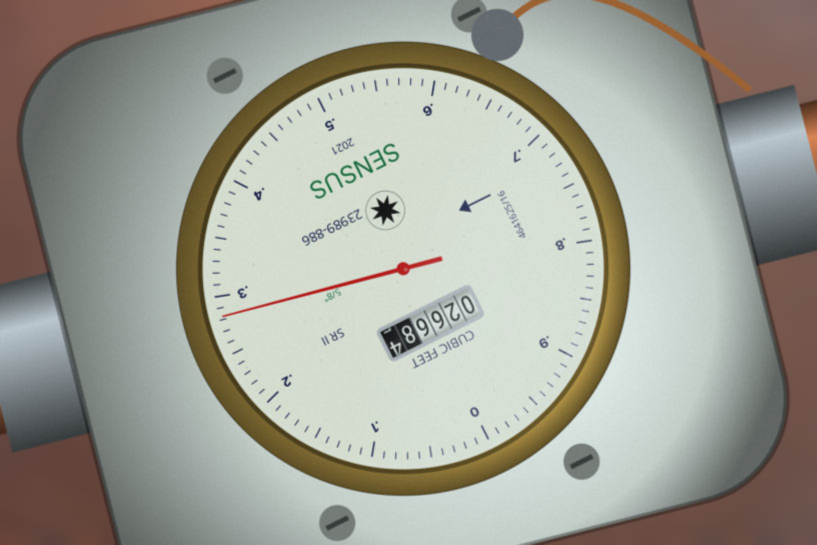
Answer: 26684.28ft³
